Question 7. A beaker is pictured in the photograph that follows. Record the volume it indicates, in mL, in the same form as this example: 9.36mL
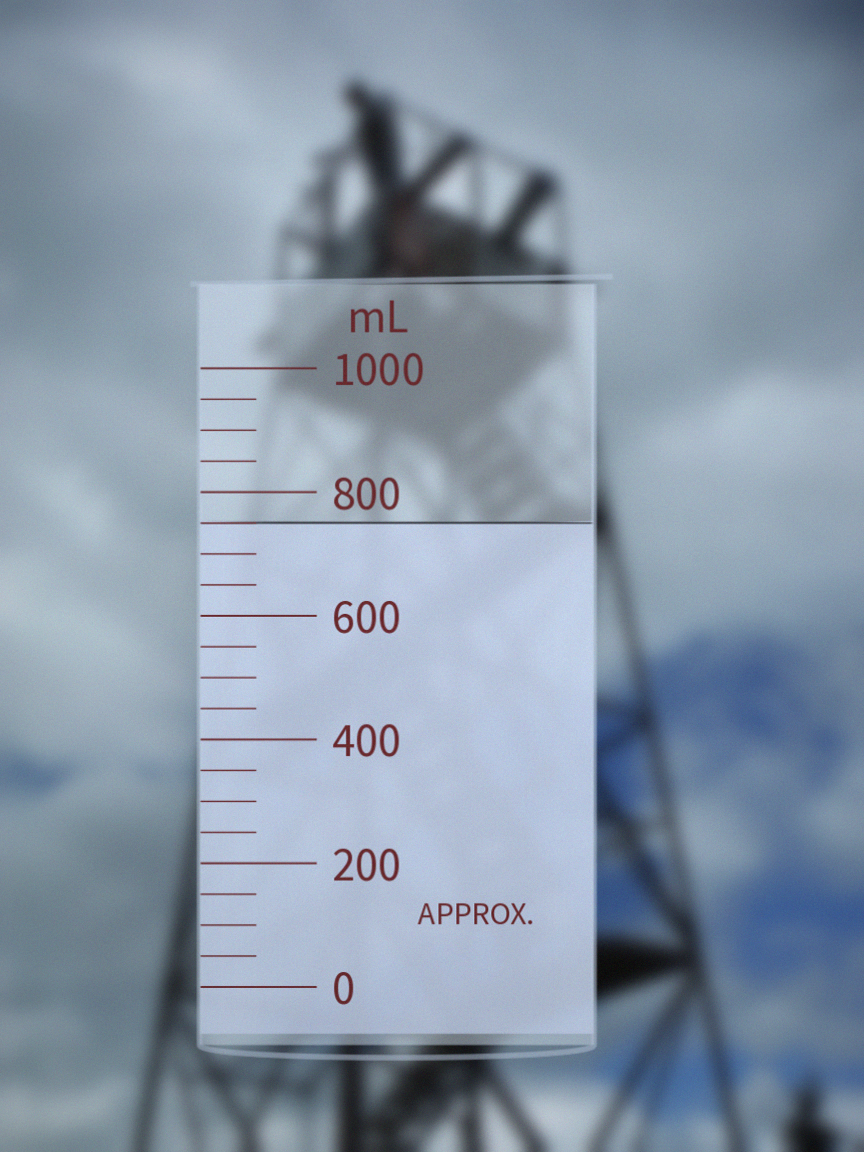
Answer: 750mL
